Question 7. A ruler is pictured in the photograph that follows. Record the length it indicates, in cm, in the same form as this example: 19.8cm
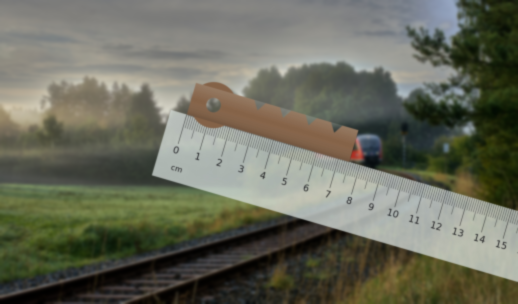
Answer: 7.5cm
